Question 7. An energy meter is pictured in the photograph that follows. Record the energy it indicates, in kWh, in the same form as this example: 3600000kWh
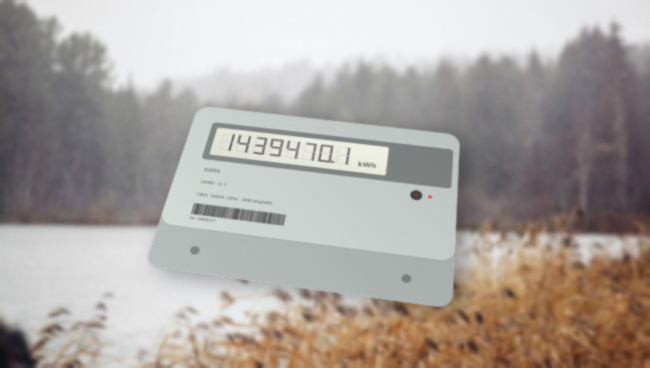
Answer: 1439470.1kWh
